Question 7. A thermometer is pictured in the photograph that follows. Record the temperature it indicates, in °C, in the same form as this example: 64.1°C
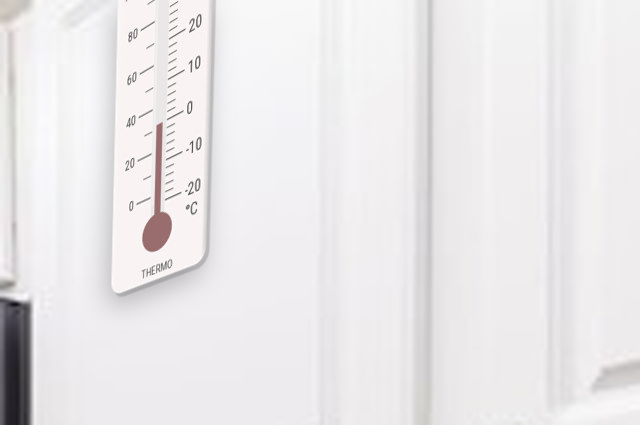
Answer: 0°C
